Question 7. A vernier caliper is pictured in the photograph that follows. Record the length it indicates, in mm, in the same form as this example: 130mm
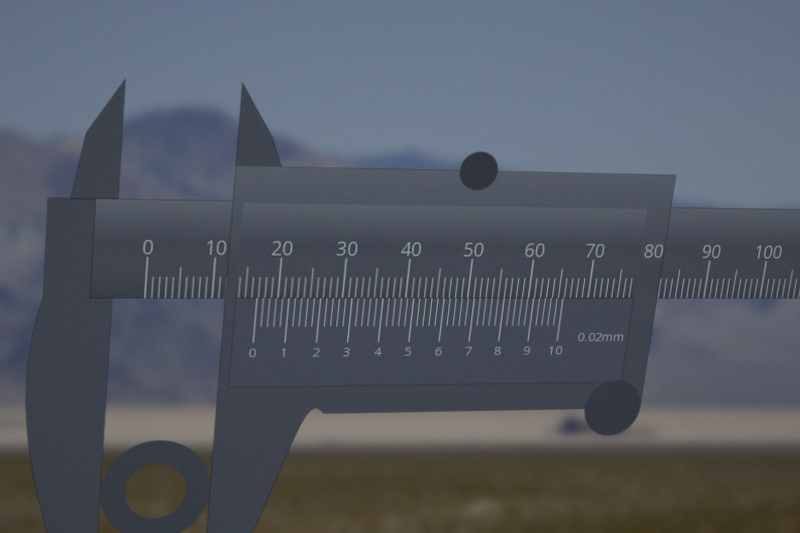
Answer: 16.8mm
